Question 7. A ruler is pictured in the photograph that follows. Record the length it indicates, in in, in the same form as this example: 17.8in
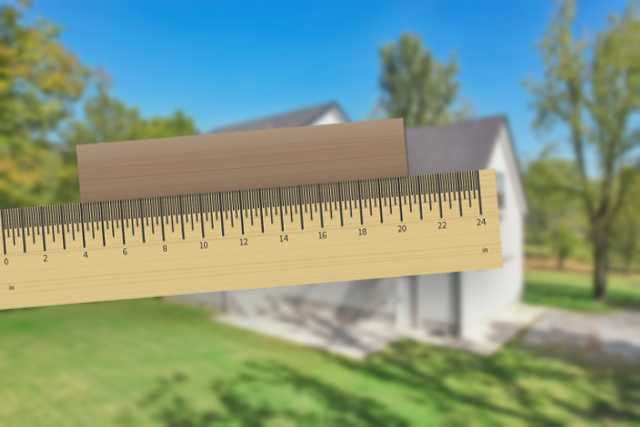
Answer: 16.5in
